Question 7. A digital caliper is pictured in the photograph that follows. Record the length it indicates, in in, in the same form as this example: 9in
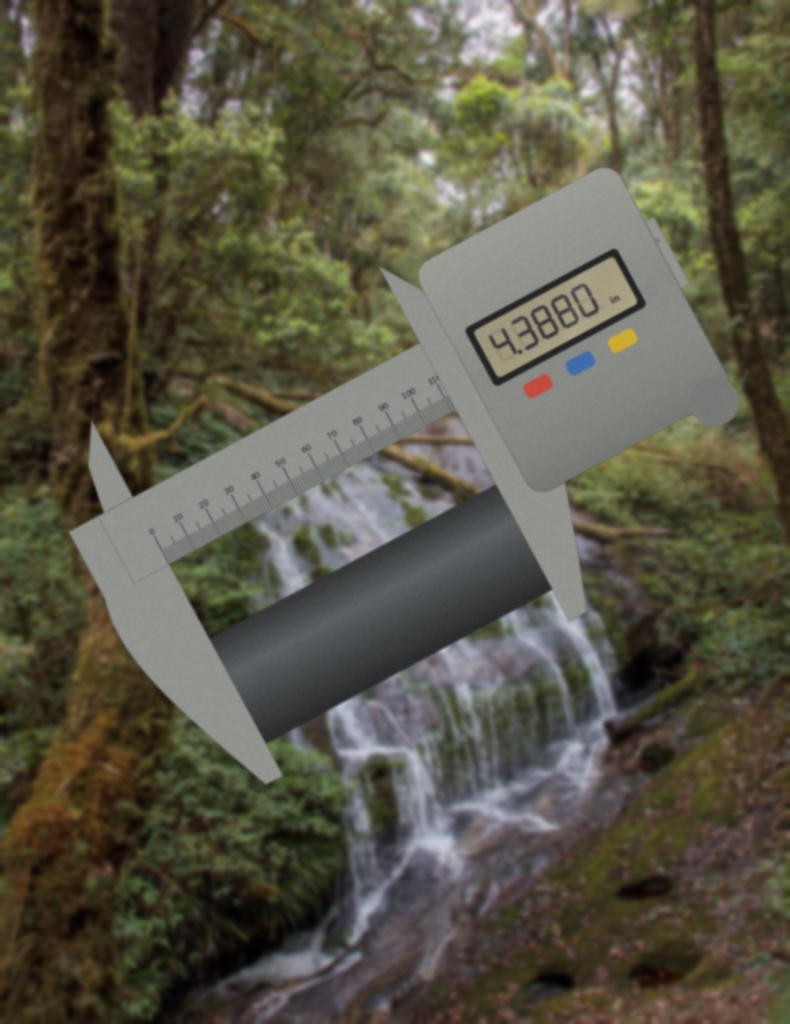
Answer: 4.3880in
